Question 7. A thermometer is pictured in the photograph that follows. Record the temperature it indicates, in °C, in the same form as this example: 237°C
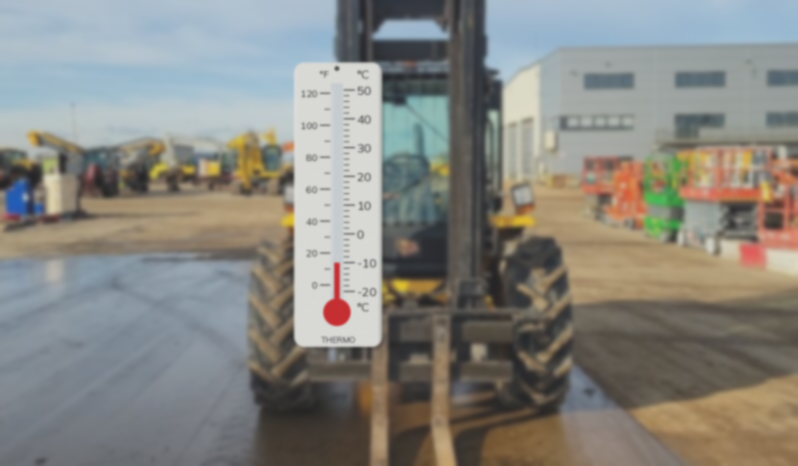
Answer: -10°C
